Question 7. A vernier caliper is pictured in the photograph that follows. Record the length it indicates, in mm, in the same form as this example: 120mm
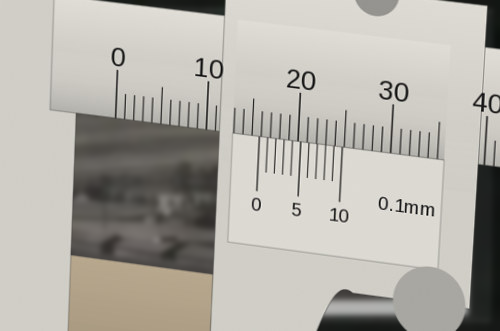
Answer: 15.8mm
